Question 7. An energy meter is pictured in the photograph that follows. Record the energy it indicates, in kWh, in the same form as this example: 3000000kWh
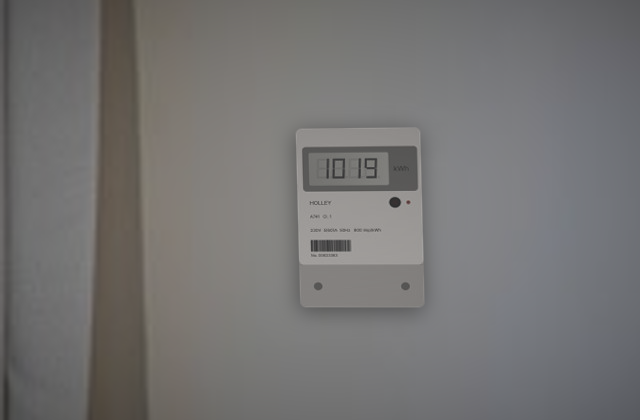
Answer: 1019kWh
